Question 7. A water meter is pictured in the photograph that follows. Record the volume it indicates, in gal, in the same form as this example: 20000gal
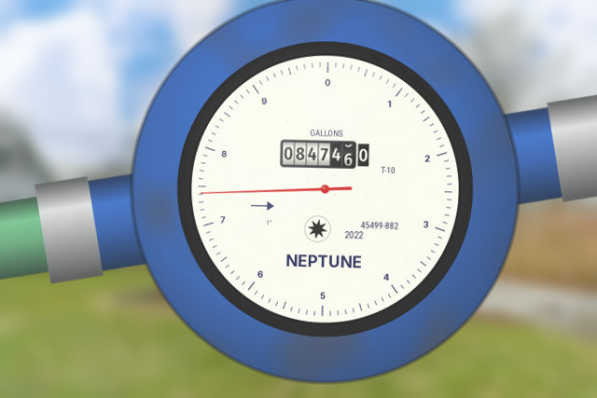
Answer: 847457.4gal
